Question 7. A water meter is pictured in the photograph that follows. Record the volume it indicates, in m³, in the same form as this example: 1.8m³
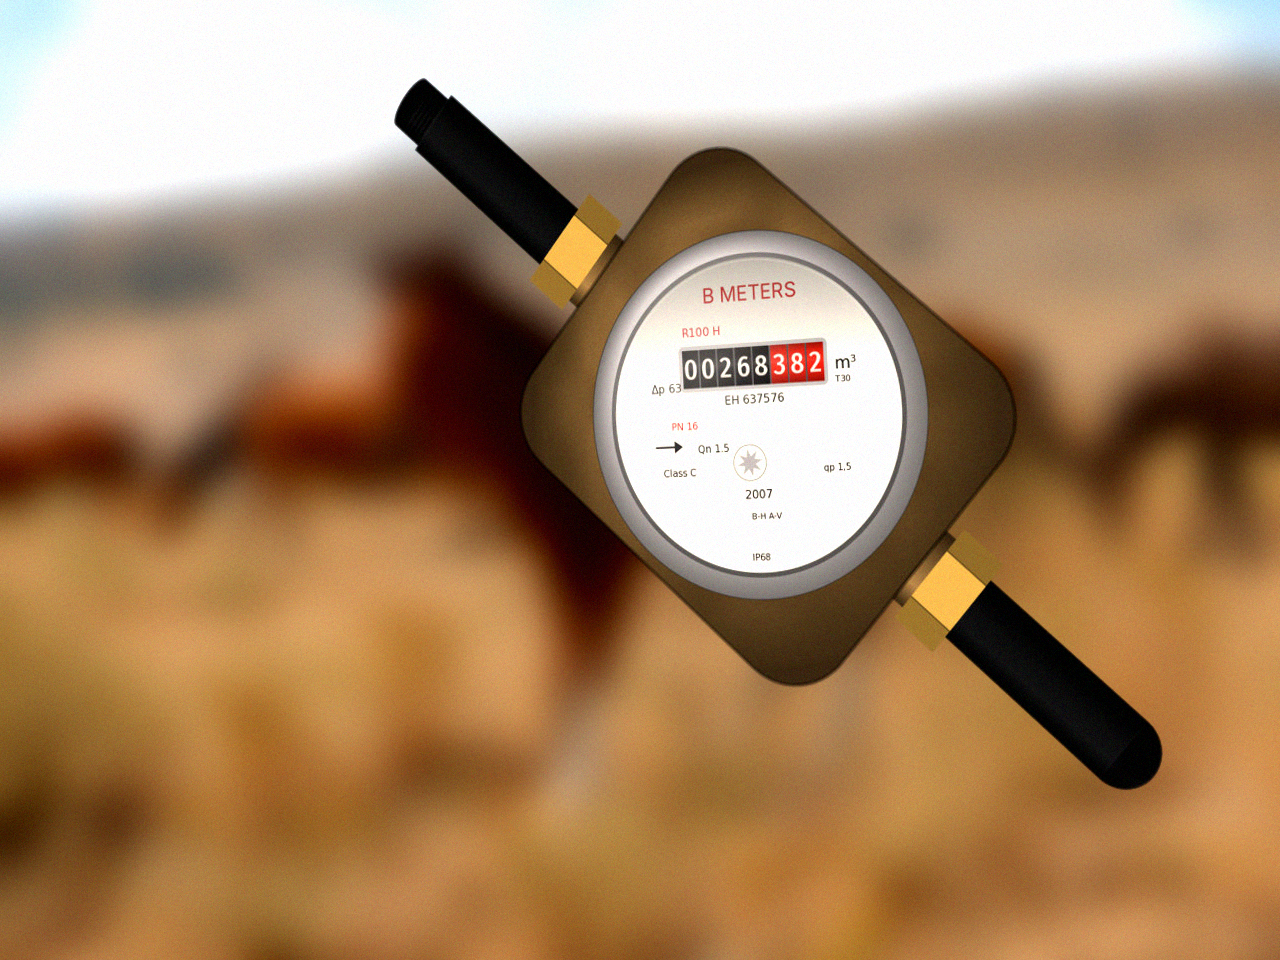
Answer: 268.382m³
